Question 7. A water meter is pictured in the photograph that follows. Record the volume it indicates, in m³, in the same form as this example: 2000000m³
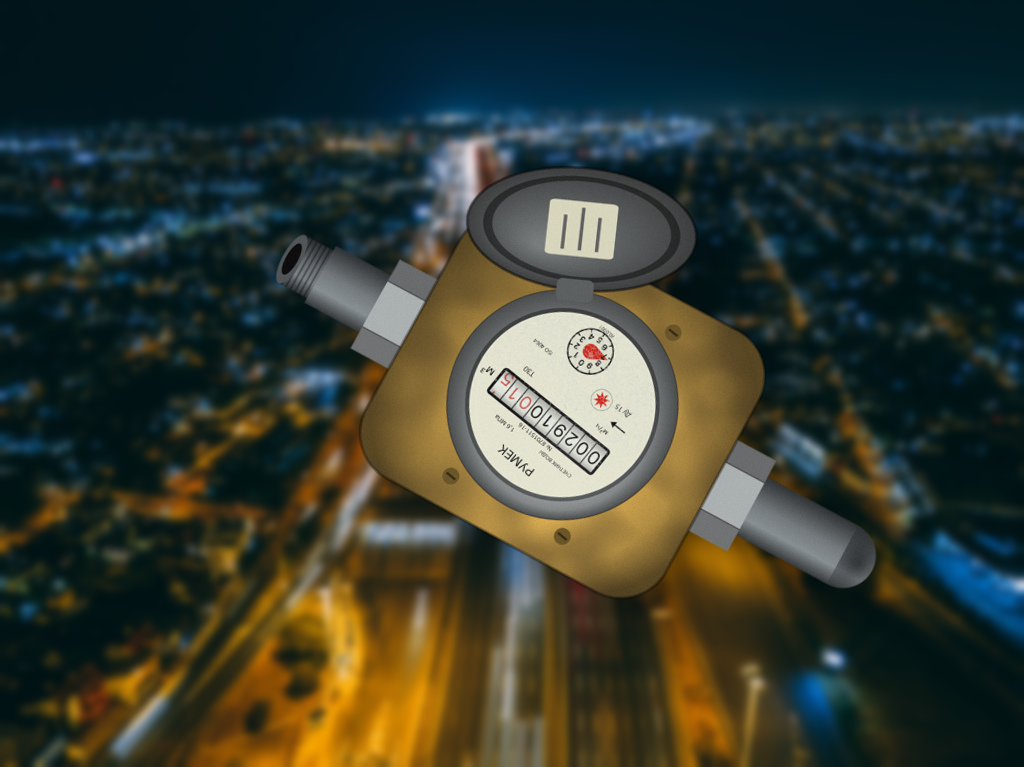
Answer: 2910.0147m³
